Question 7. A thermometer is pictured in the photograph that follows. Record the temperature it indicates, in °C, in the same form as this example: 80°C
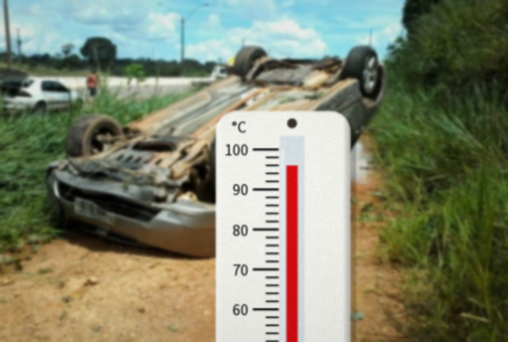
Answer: 96°C
